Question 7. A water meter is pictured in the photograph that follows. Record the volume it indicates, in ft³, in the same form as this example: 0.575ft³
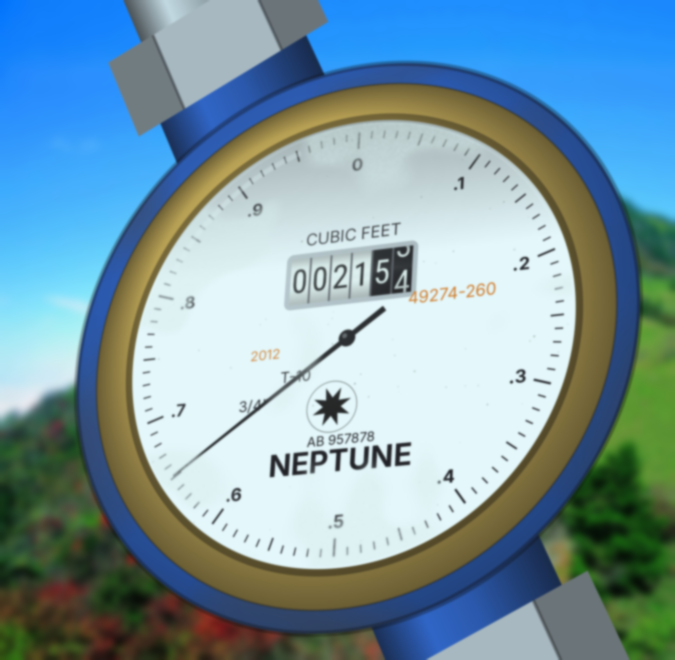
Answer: 2153.65ft³
